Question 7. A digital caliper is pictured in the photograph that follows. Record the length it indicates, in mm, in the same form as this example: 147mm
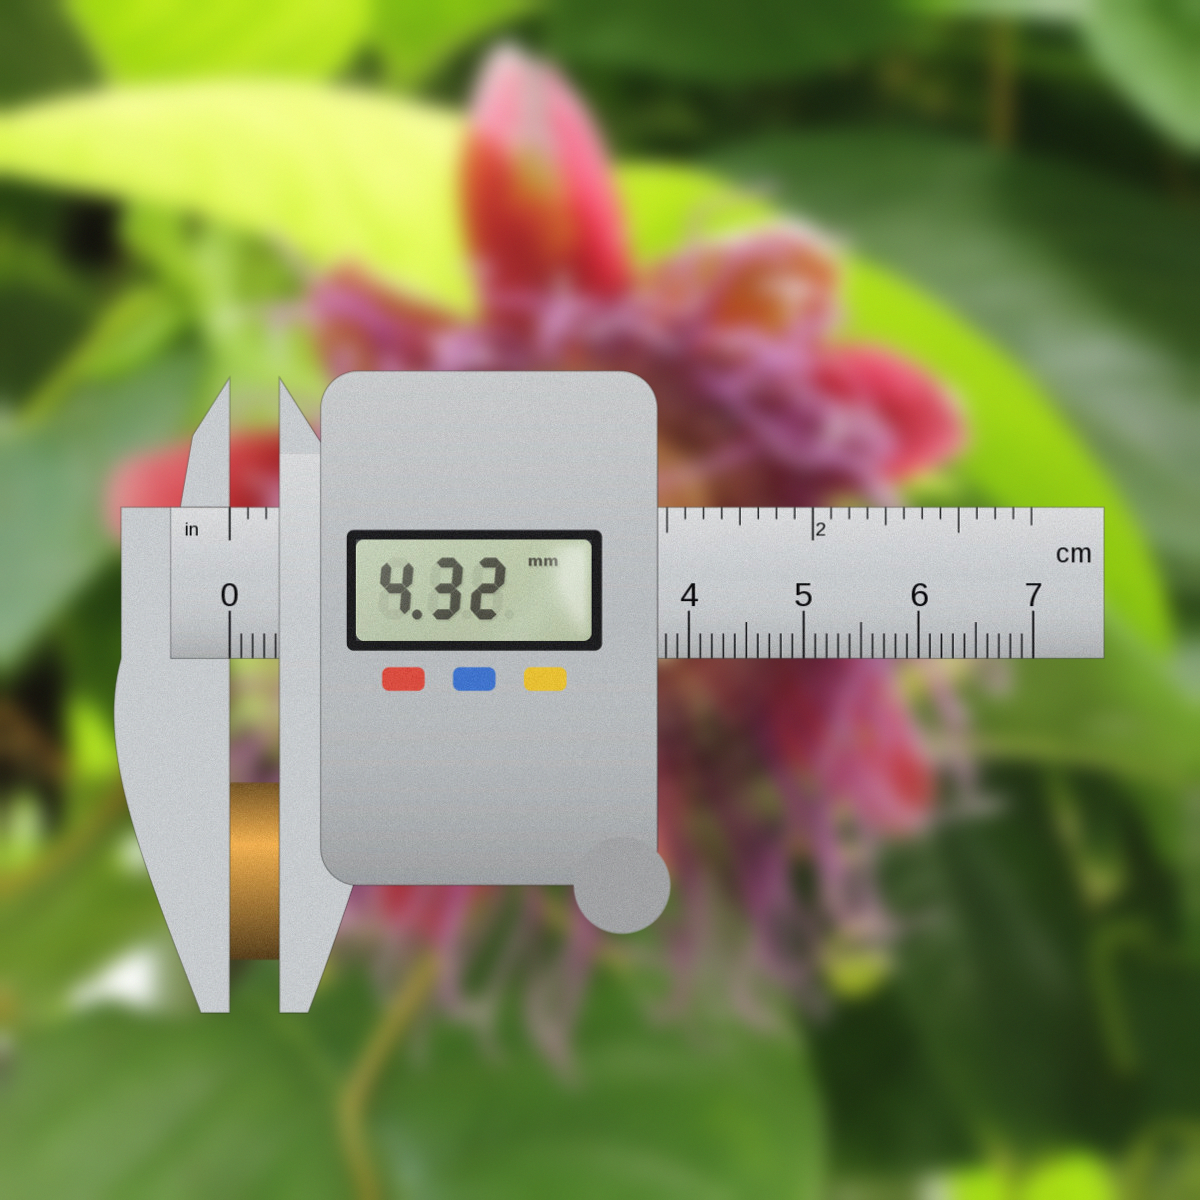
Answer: 4.32mm
